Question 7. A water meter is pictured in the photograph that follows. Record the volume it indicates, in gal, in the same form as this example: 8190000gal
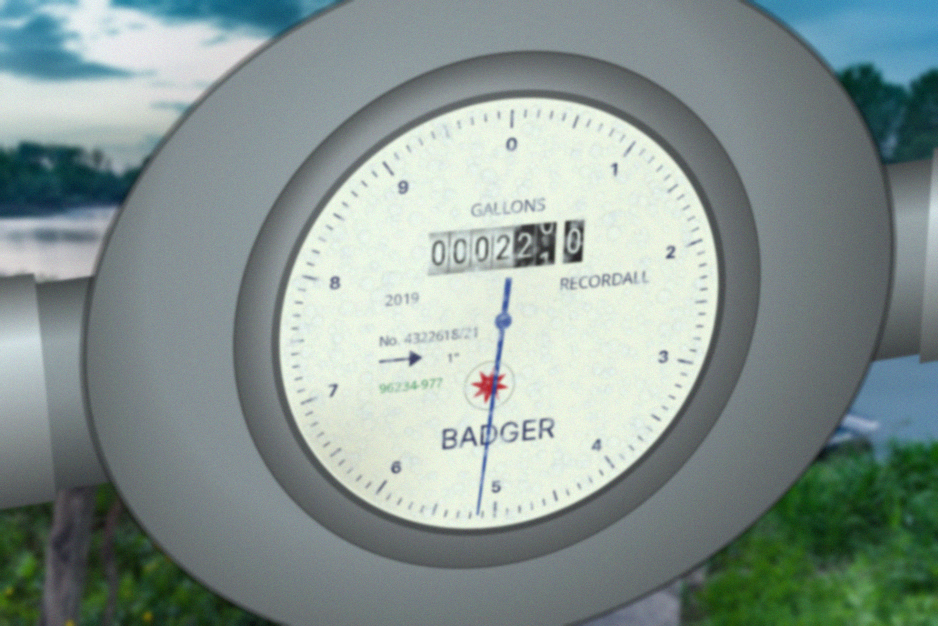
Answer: 2205.1gal
